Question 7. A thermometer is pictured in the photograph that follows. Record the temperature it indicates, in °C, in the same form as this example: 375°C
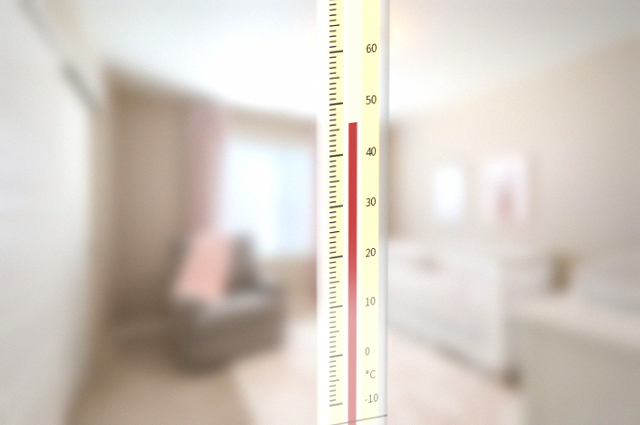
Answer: 46°C
